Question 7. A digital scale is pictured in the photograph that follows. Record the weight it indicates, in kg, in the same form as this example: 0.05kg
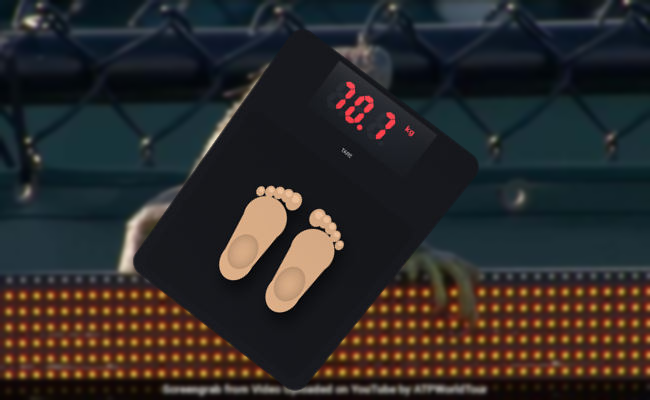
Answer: 70.7kg
